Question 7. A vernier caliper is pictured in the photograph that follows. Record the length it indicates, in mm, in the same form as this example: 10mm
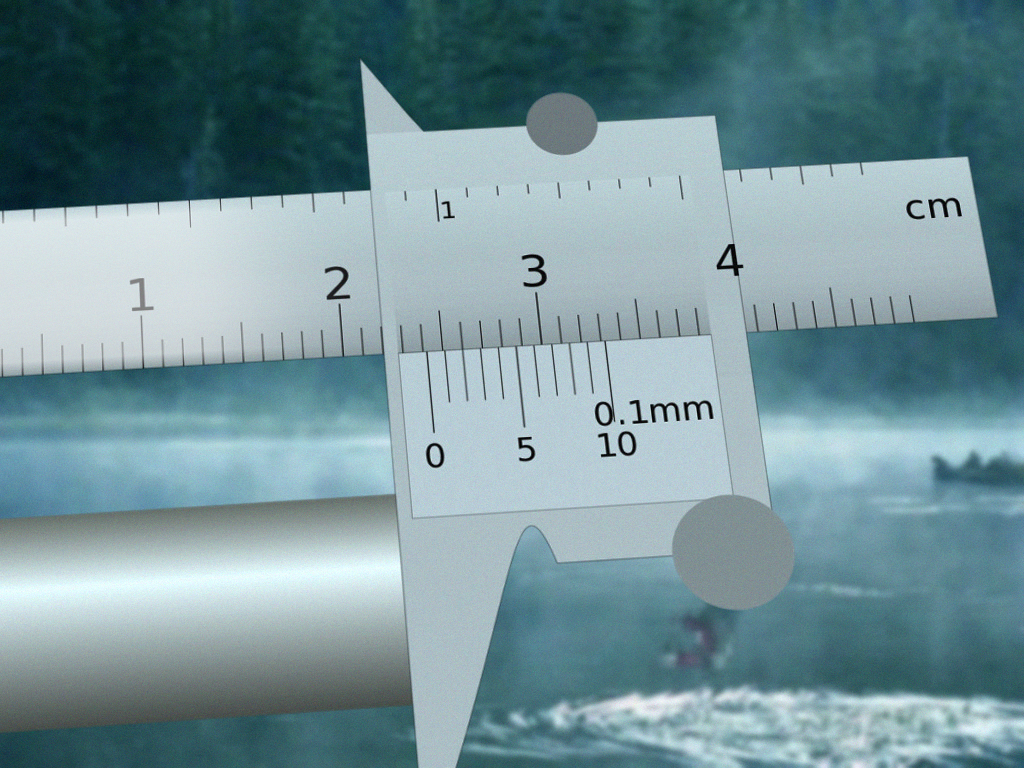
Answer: 24.2mm
